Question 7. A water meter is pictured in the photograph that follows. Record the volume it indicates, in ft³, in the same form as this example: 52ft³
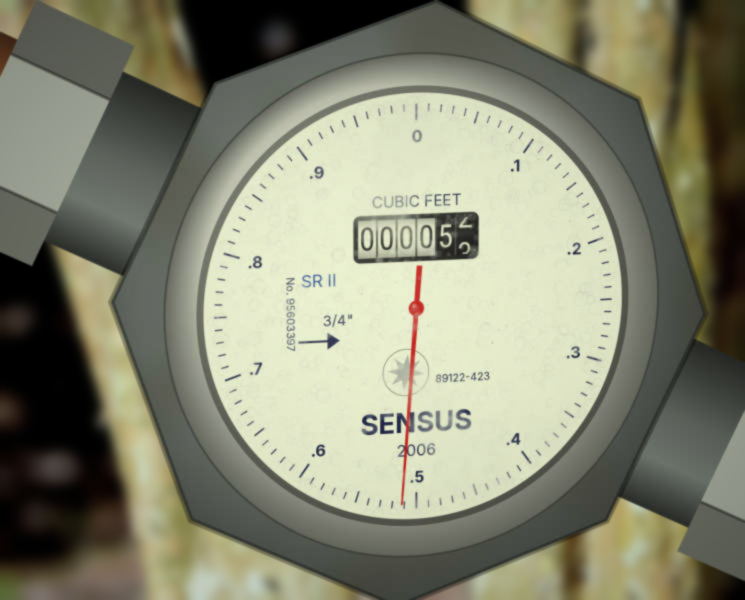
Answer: 52.51ft³
